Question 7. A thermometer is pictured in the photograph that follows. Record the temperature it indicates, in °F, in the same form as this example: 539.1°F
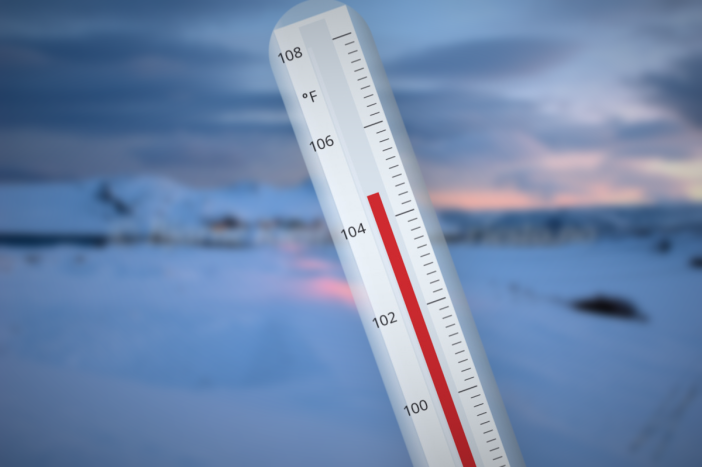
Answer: 104.6°F
